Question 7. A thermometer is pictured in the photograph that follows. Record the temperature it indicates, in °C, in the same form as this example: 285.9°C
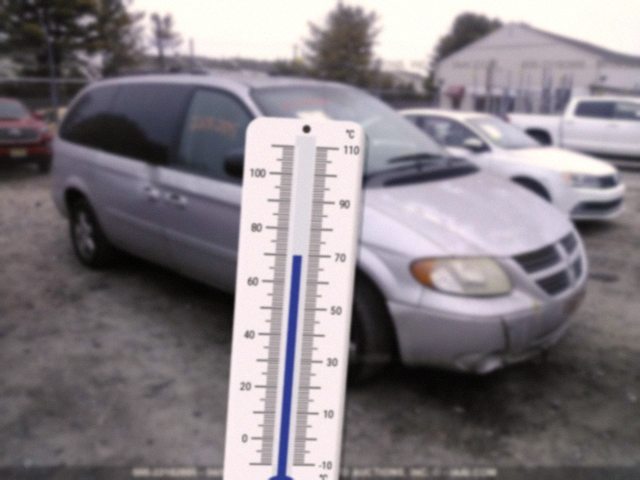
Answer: 70°C
